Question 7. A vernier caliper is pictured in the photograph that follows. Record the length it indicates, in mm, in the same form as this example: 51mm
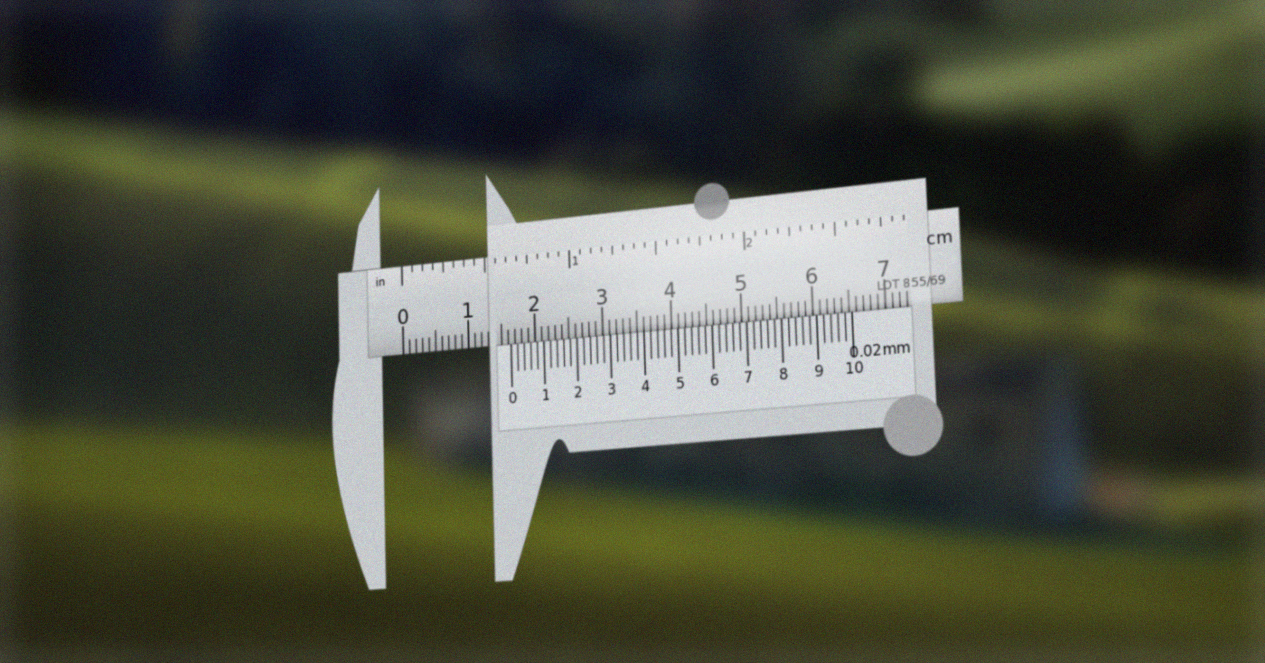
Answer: 16.4mm
